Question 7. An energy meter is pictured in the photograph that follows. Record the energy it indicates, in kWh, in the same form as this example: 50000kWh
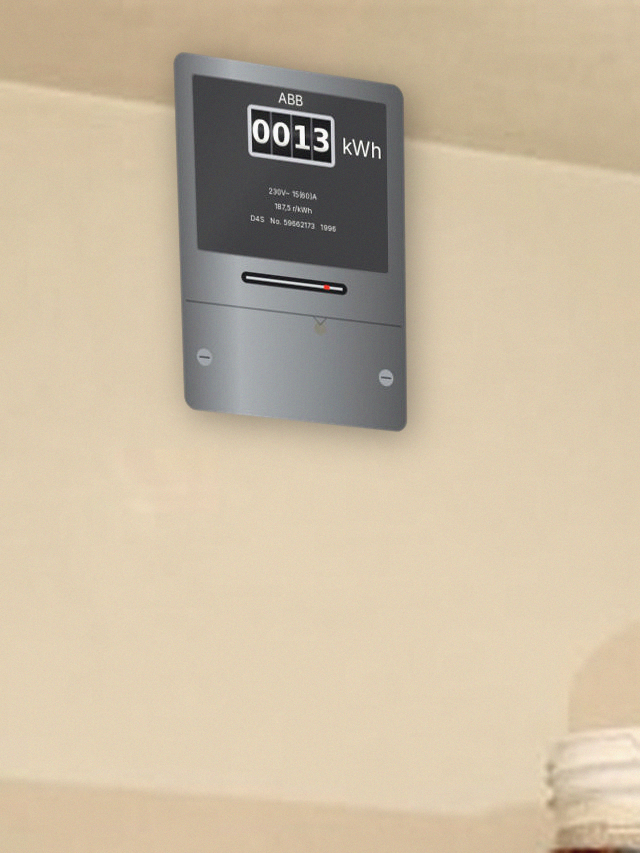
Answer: 13kWh
